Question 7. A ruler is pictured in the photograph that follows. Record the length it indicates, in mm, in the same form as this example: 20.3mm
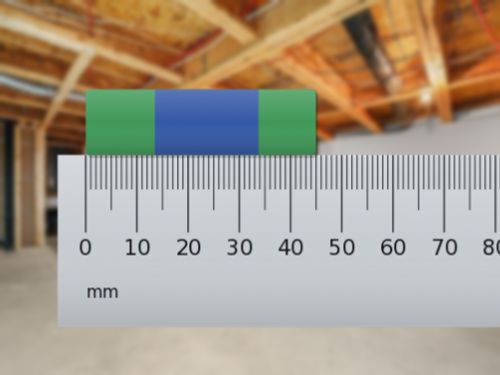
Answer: 45mm
